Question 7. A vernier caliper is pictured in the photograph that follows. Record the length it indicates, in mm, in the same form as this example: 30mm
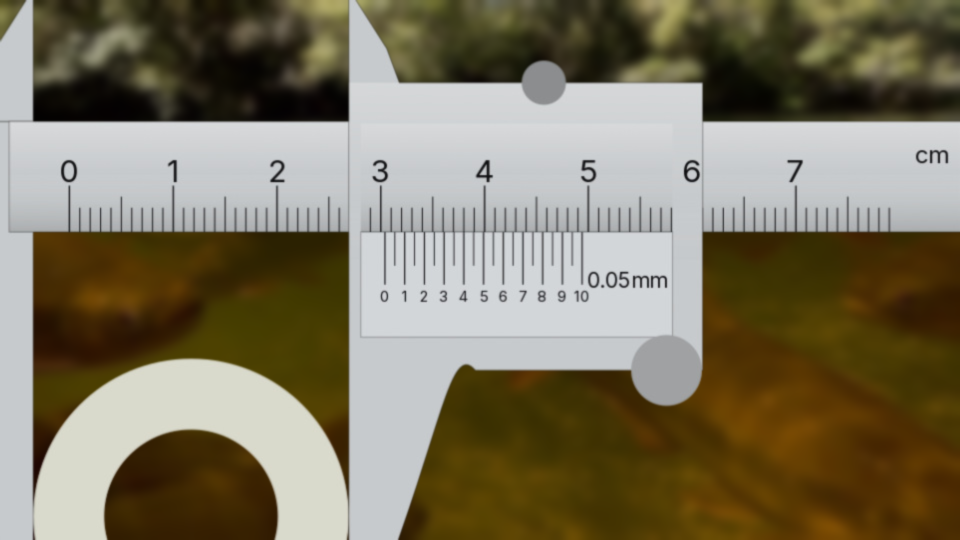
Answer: 30.4mm
